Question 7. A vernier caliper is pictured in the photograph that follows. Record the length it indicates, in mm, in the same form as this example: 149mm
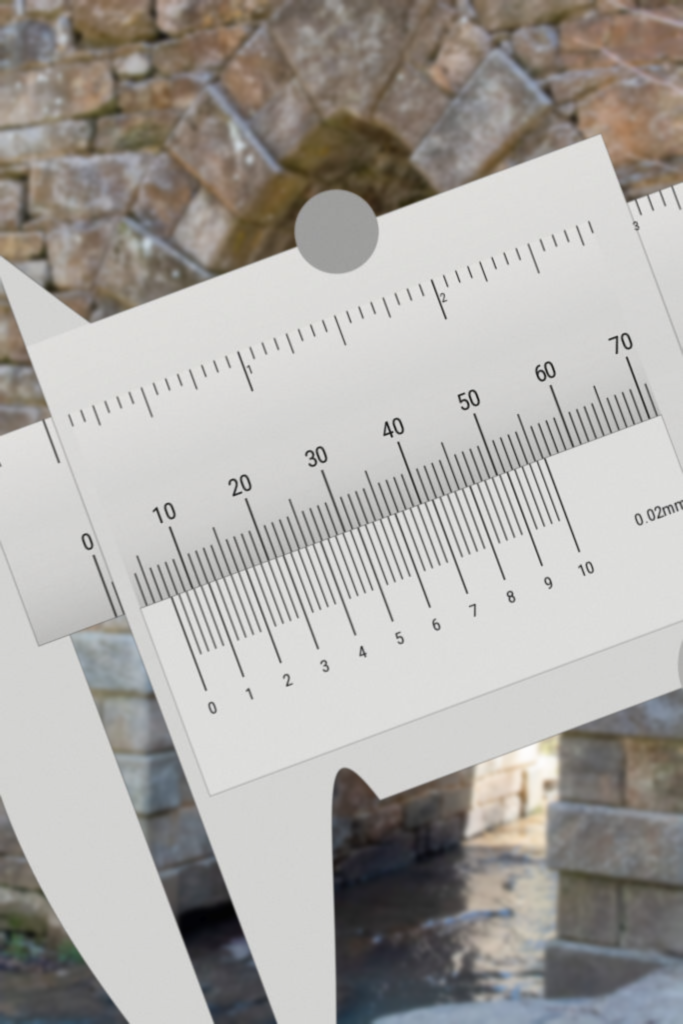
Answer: 7.2mm
